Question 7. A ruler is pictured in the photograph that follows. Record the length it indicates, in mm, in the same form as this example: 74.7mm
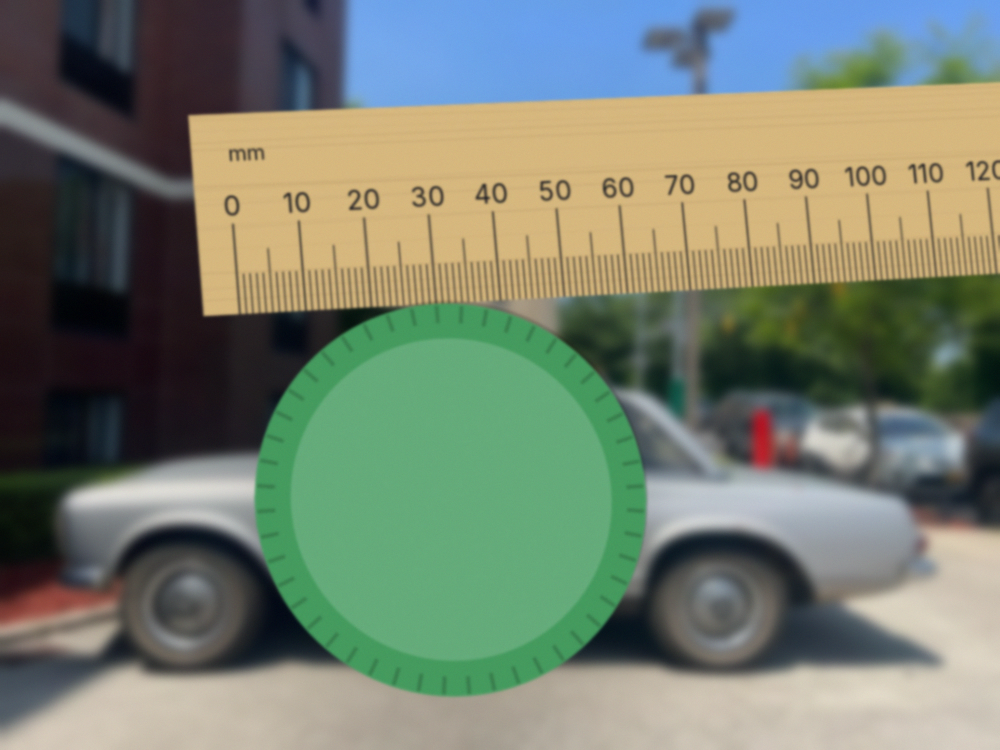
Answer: 60mm
